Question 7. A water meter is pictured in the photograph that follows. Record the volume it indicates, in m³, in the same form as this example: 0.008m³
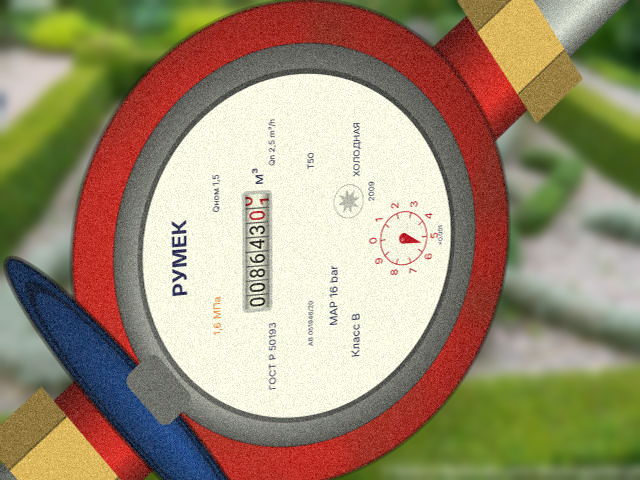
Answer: 8643.005m³
